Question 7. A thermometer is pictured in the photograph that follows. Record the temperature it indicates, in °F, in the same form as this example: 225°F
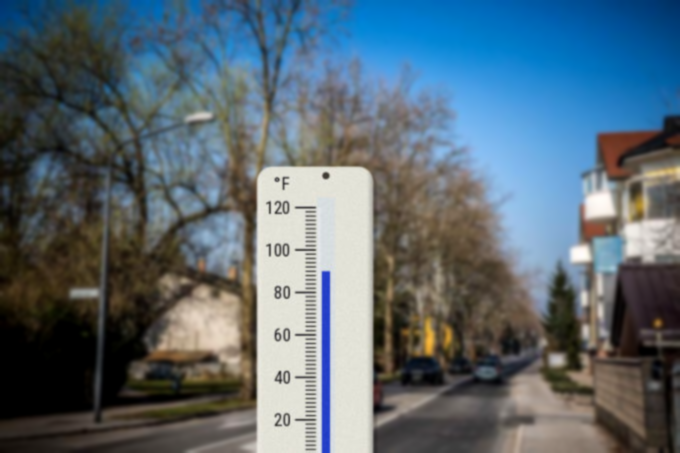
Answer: 90°F
